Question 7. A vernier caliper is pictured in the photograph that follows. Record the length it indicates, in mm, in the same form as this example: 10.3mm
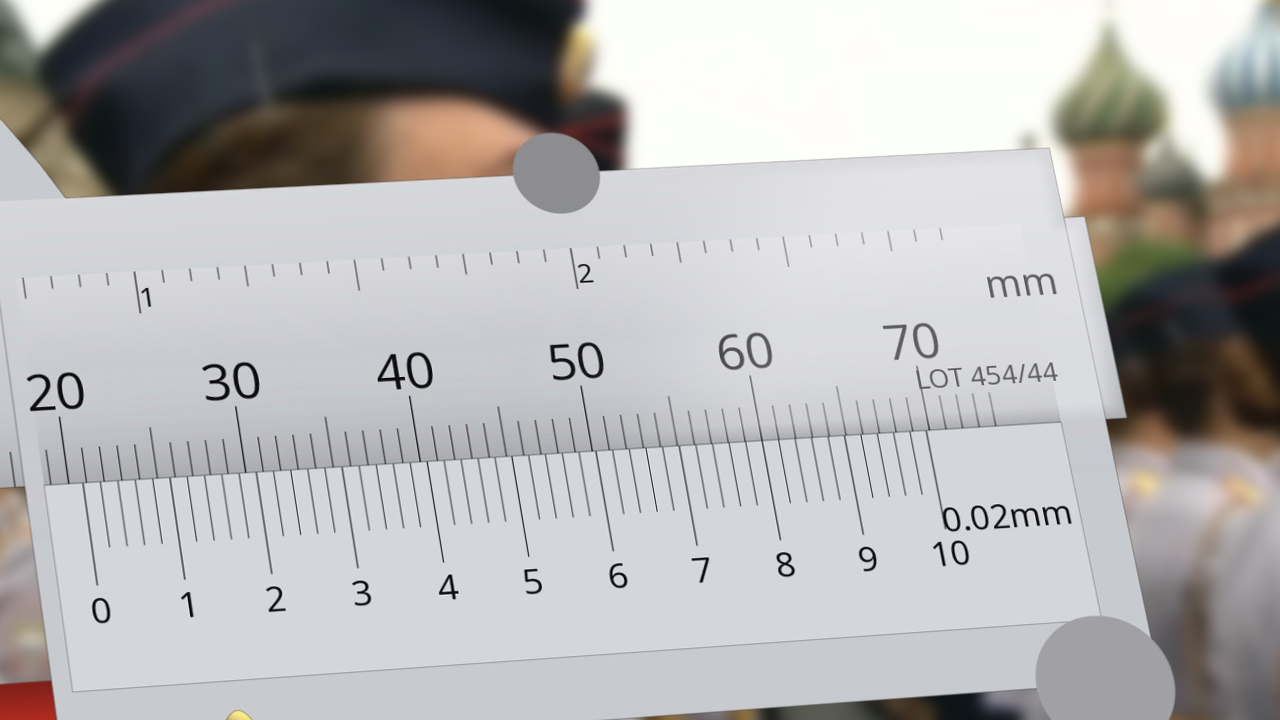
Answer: 20.8mm
